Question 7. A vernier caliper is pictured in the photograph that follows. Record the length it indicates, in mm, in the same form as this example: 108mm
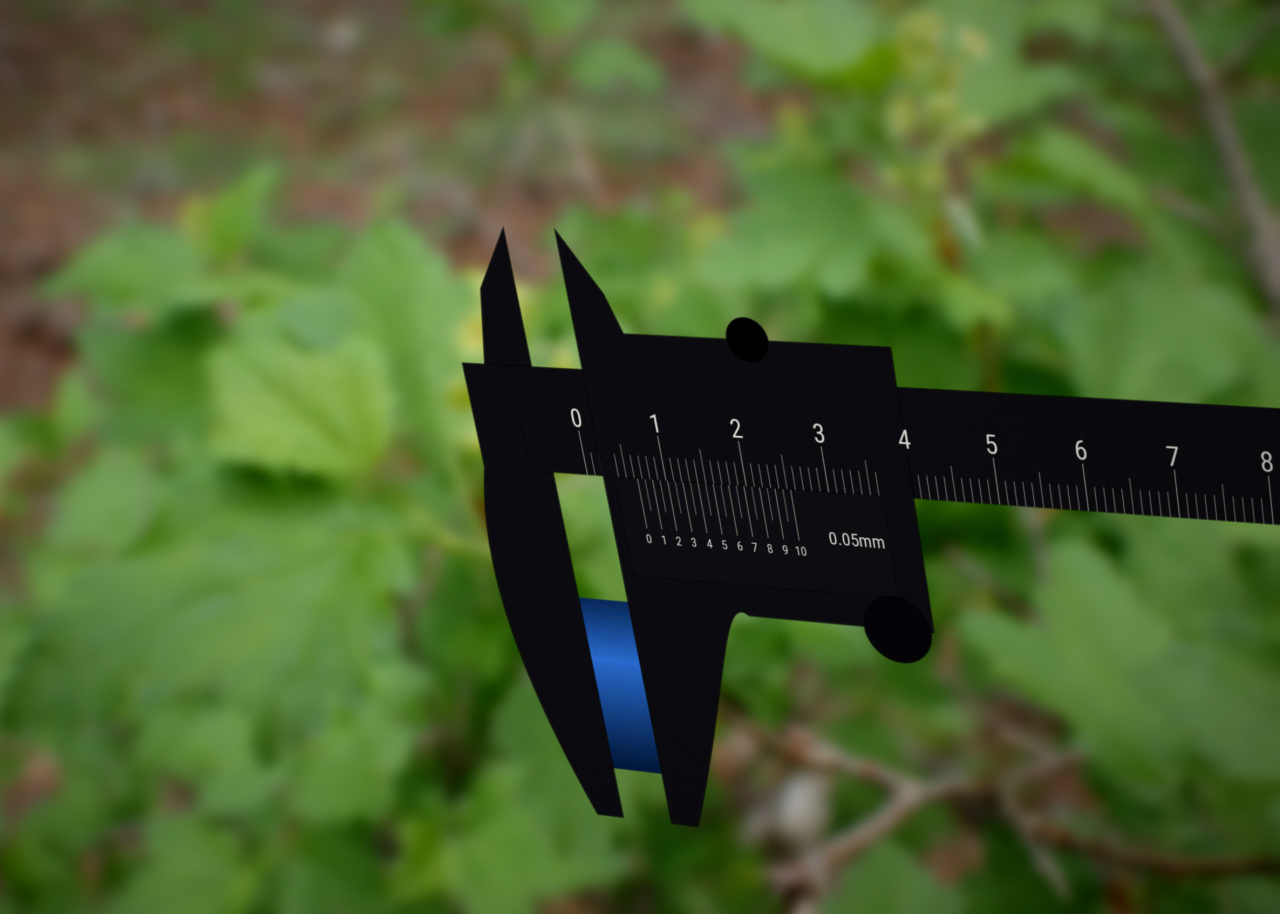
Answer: 6.4mm
